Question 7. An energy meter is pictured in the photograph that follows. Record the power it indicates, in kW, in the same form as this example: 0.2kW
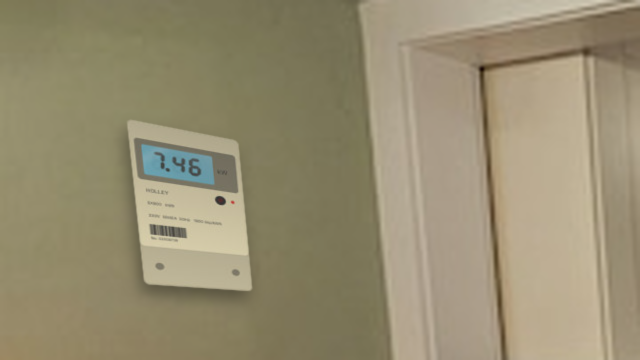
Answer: 7.46kW
